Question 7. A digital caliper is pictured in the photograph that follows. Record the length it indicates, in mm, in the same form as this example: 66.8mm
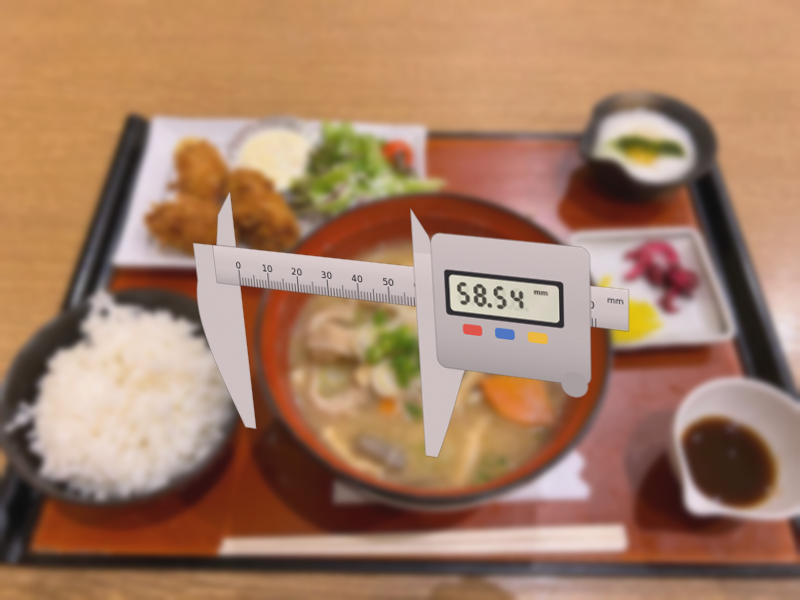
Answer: 58.54mm
